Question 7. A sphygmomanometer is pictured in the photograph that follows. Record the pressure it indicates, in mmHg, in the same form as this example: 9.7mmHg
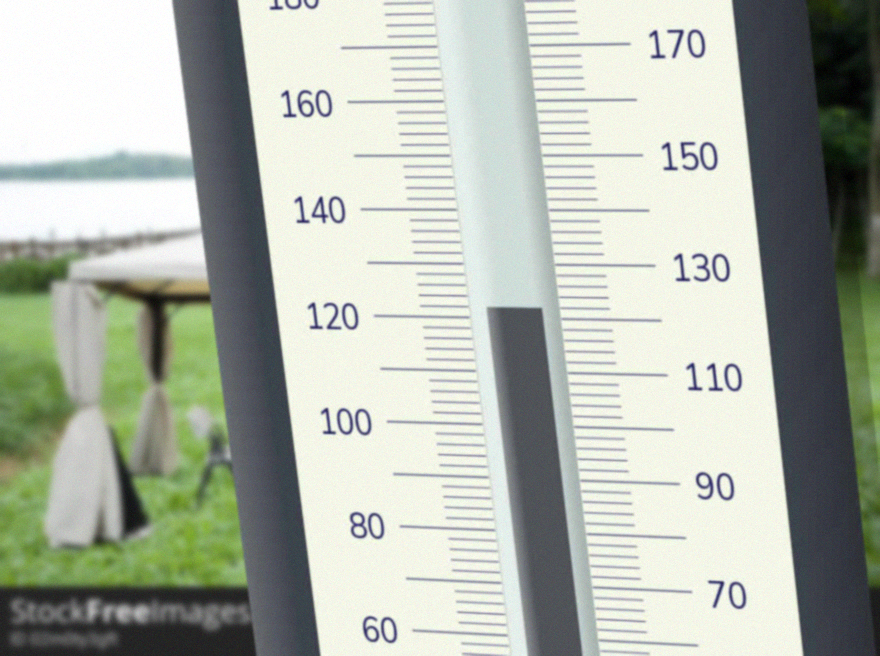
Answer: 122mmHg
